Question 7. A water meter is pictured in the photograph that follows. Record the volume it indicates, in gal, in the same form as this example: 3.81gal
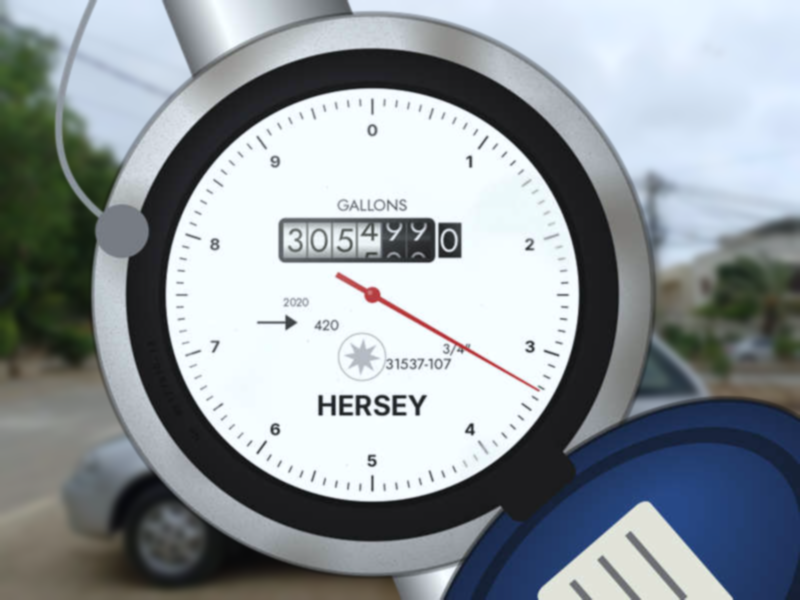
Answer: 3054993.3gal
